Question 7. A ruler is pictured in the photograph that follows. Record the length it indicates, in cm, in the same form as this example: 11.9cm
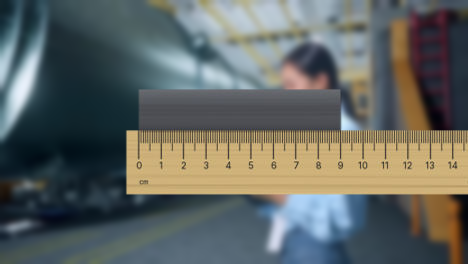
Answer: 9cm
